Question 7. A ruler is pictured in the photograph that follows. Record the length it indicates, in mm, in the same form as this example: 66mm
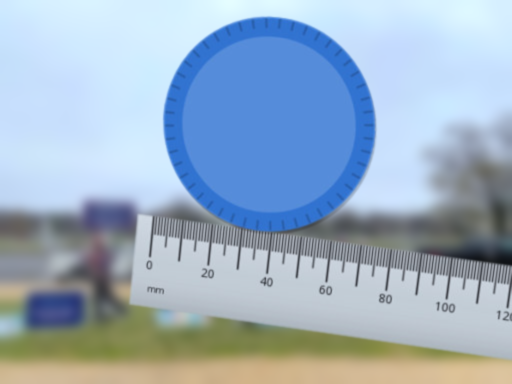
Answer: 70mm
